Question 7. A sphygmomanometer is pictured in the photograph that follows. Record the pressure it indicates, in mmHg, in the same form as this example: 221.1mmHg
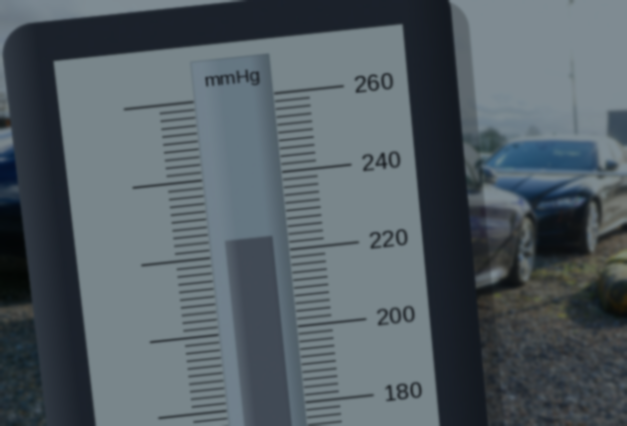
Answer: 224mmHg
